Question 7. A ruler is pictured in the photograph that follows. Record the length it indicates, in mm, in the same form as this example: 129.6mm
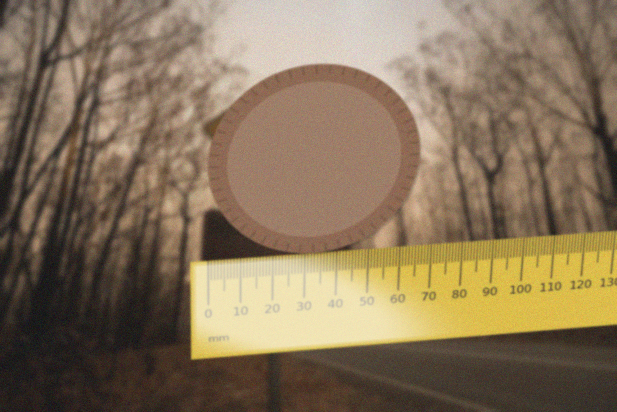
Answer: 65mm
